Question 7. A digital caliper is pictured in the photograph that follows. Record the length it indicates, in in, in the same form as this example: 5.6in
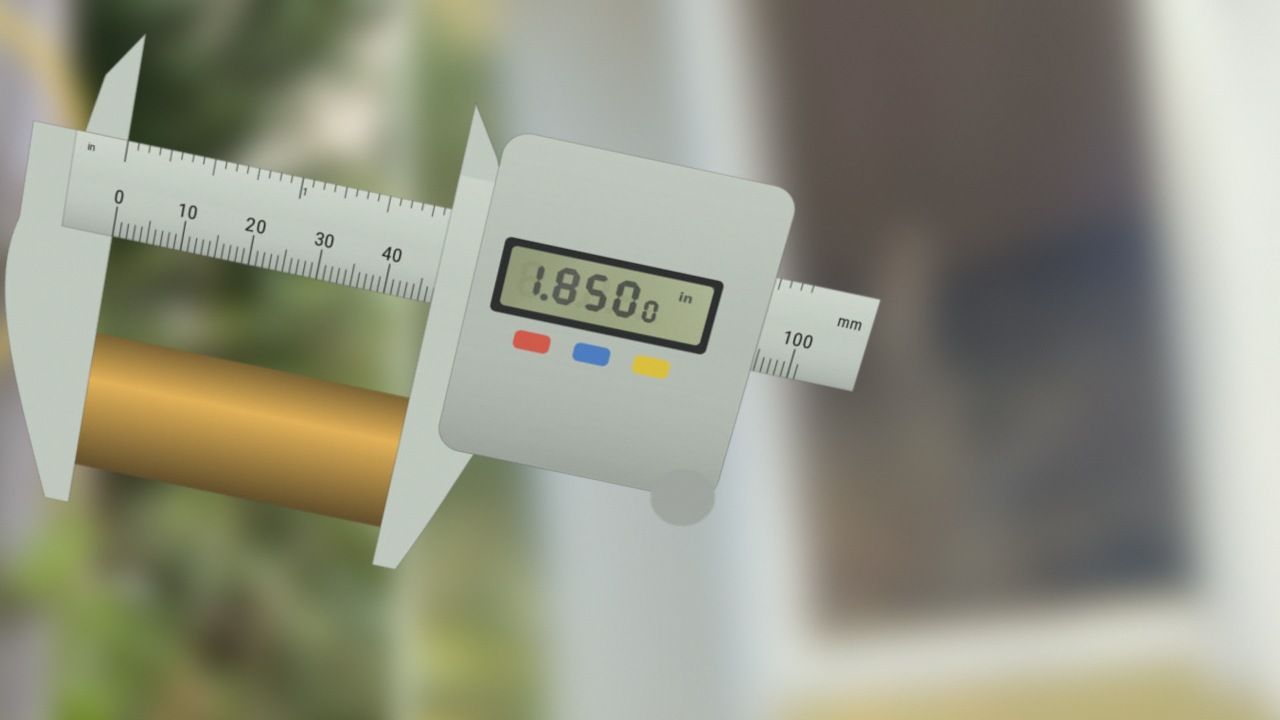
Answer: 1.8500in
